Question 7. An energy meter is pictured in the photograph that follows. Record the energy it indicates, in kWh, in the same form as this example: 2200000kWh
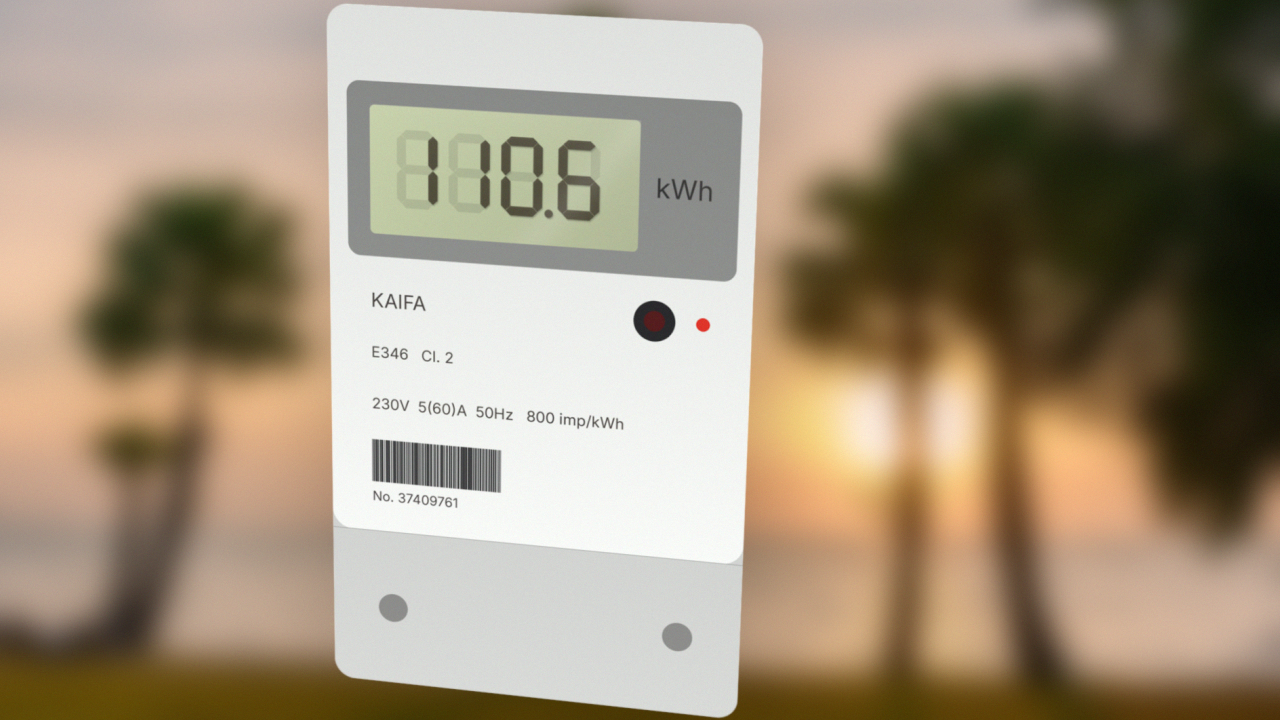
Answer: 110.6kWh
